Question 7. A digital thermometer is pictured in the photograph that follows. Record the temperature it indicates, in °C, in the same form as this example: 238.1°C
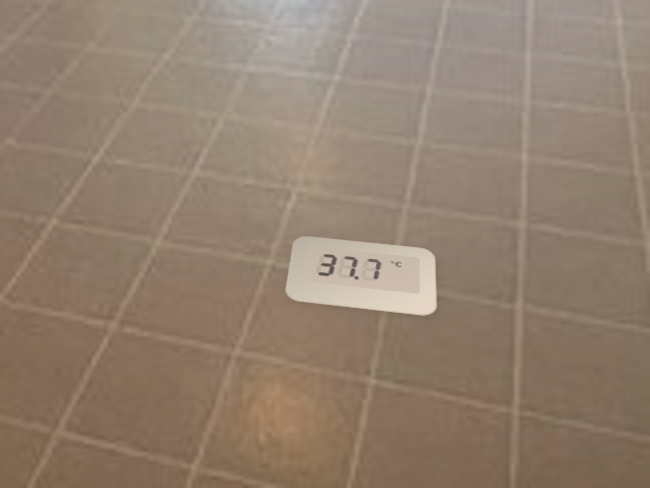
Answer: 37.7°C
